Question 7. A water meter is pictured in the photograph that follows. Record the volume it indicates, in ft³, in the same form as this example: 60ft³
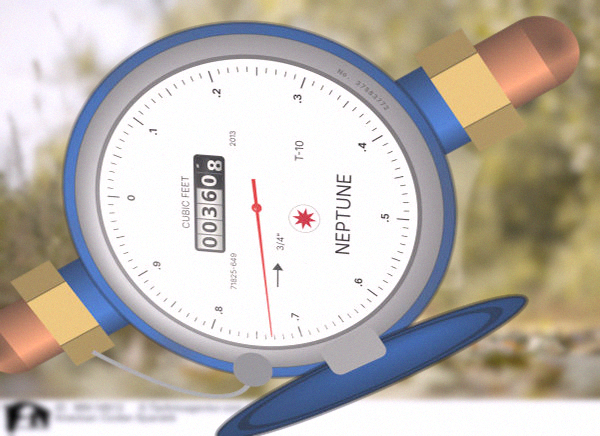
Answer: 3607.73ft³
